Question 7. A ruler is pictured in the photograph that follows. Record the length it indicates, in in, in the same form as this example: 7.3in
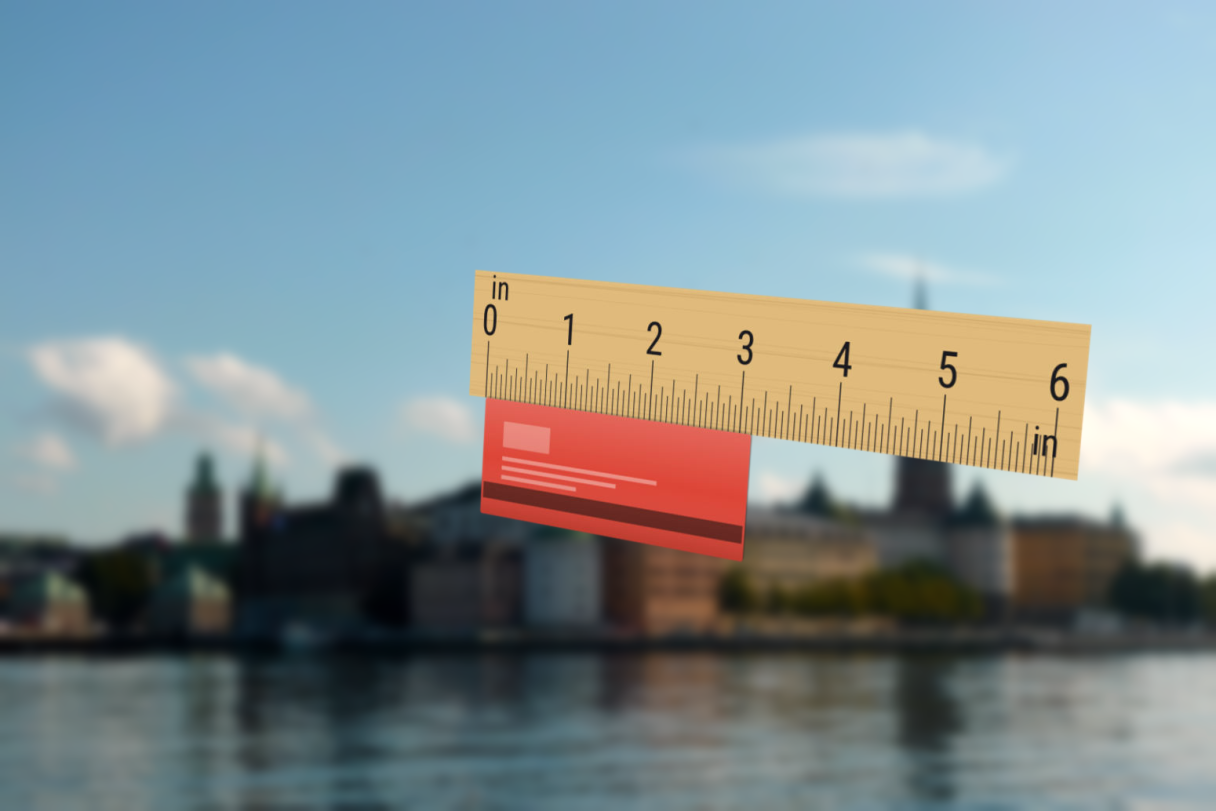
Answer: 3.125in
